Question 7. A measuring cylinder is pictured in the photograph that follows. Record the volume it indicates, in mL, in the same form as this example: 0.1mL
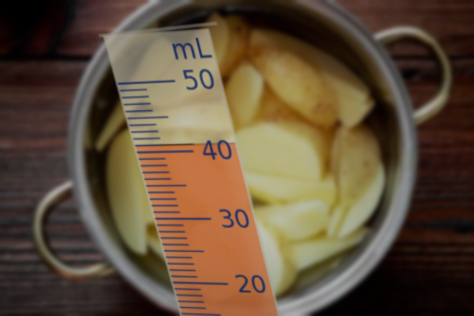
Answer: 41mL
